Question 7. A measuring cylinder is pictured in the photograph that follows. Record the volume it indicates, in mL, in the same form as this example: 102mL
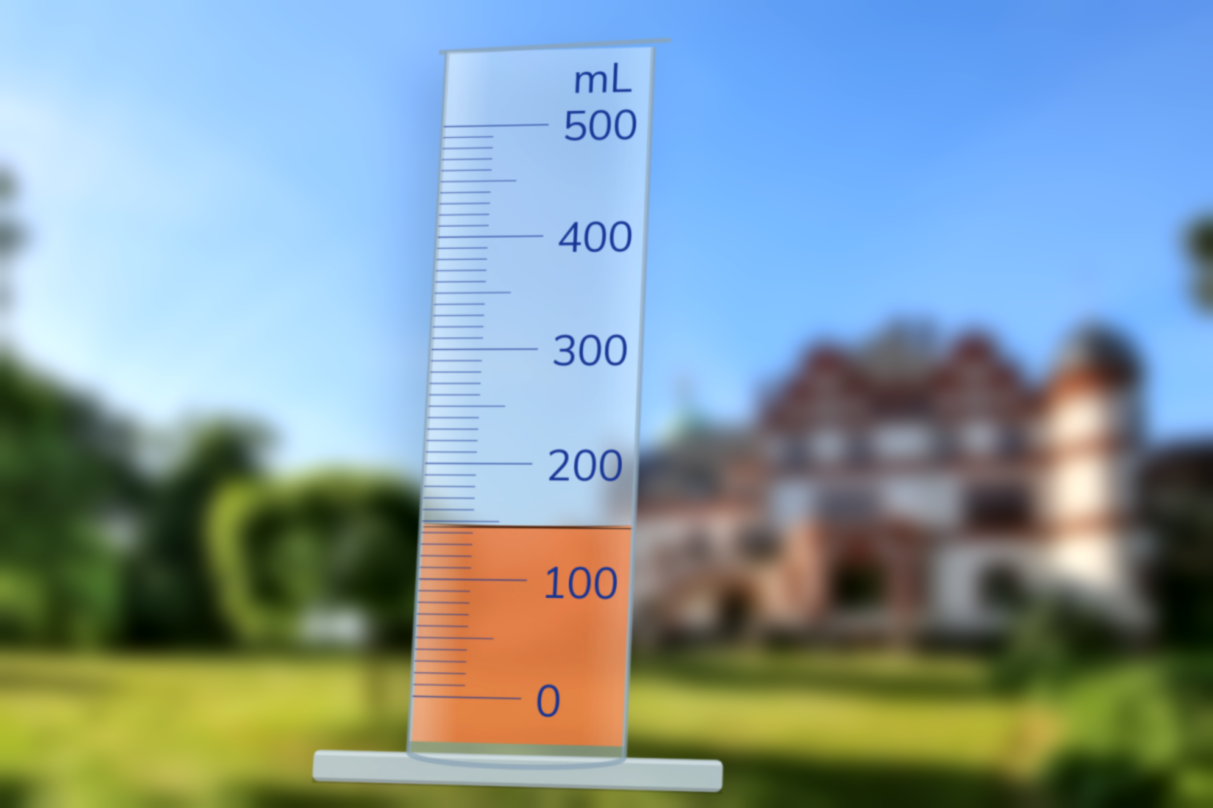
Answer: 145mL
